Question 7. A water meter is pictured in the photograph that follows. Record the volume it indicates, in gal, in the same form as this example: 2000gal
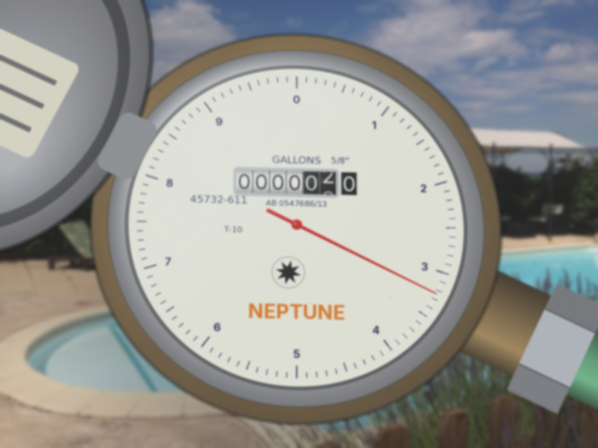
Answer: 23.2gal
